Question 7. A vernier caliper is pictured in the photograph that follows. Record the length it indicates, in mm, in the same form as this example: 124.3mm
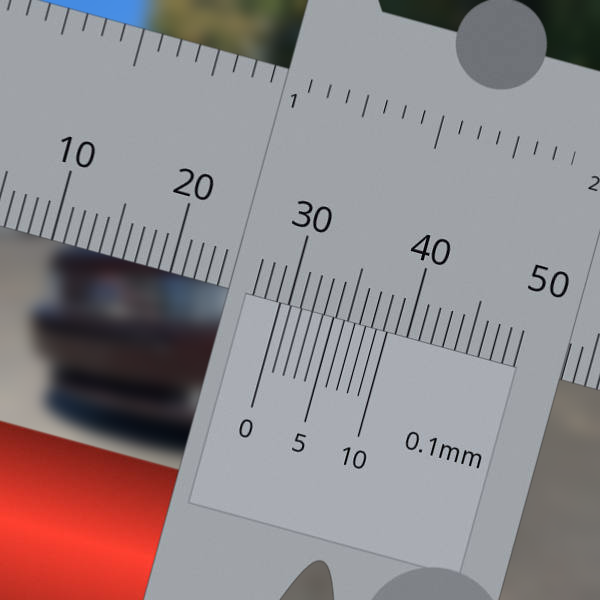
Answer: 29.3mm
